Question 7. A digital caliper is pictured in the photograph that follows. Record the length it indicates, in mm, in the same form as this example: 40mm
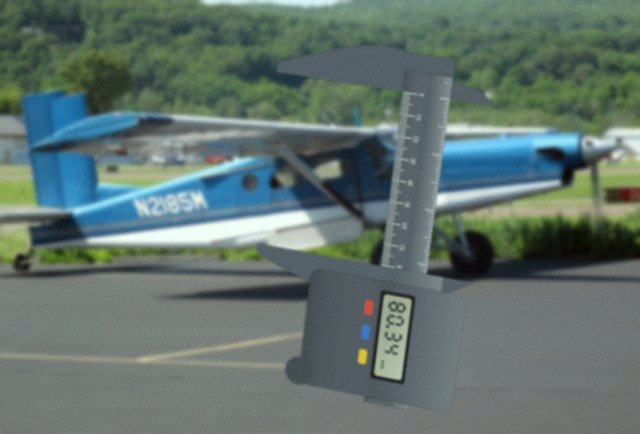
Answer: 80.34mm
